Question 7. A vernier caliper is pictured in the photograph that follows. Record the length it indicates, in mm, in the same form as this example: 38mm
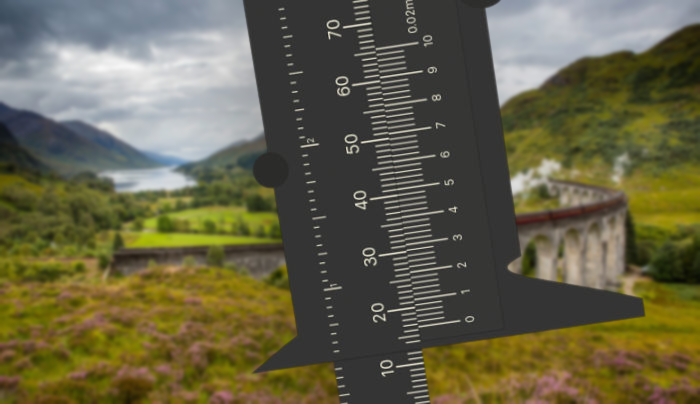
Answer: 16.5mm
